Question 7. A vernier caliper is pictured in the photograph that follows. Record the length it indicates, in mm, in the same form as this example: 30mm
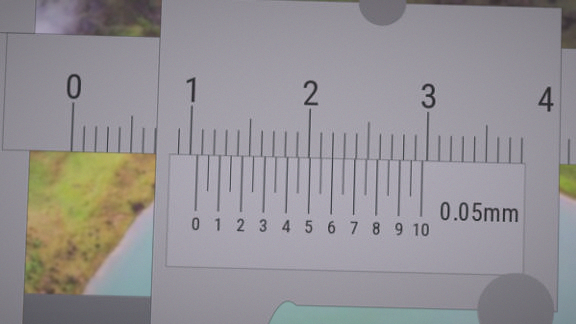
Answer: 10.6mm
